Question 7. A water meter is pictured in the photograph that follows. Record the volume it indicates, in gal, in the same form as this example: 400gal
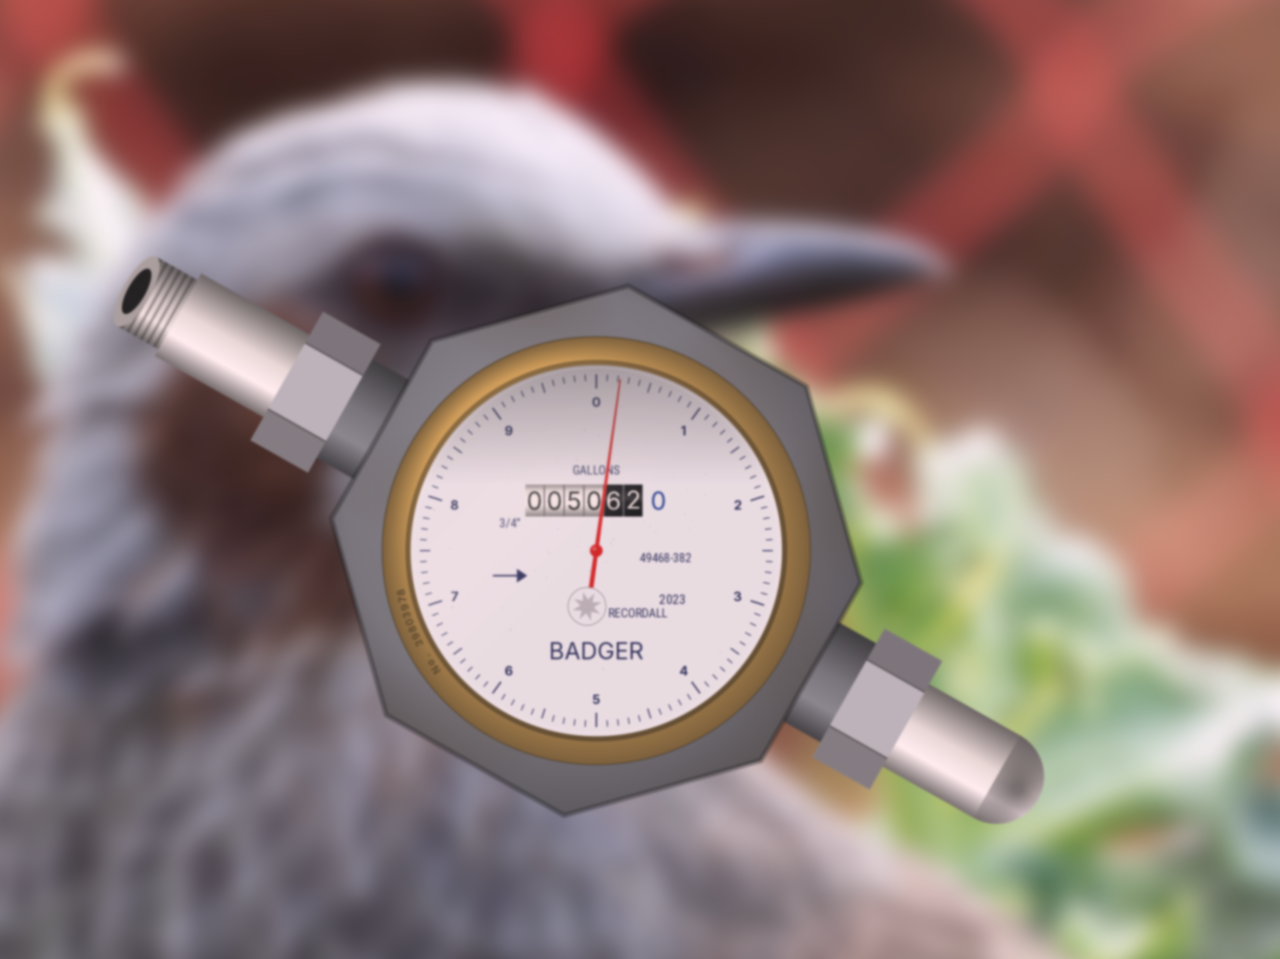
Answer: 50620.2gal
